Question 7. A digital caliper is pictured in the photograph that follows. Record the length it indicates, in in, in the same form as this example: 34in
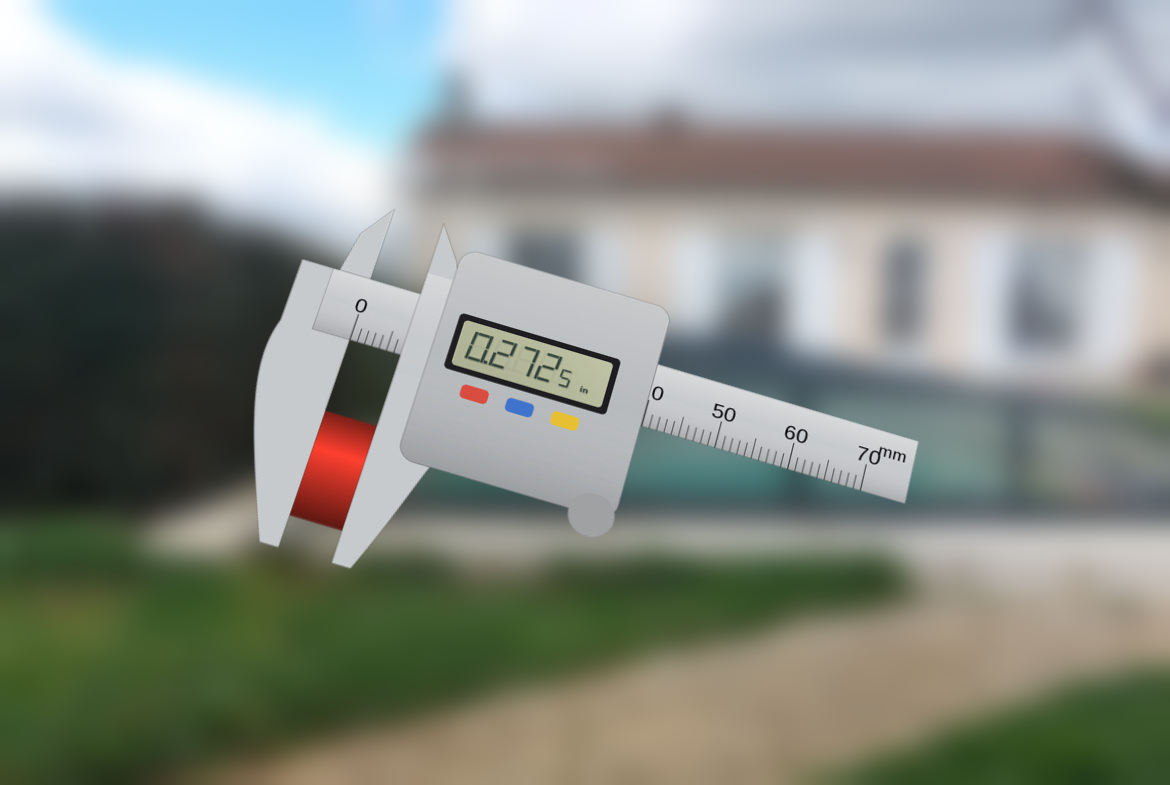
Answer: 0.2725in
